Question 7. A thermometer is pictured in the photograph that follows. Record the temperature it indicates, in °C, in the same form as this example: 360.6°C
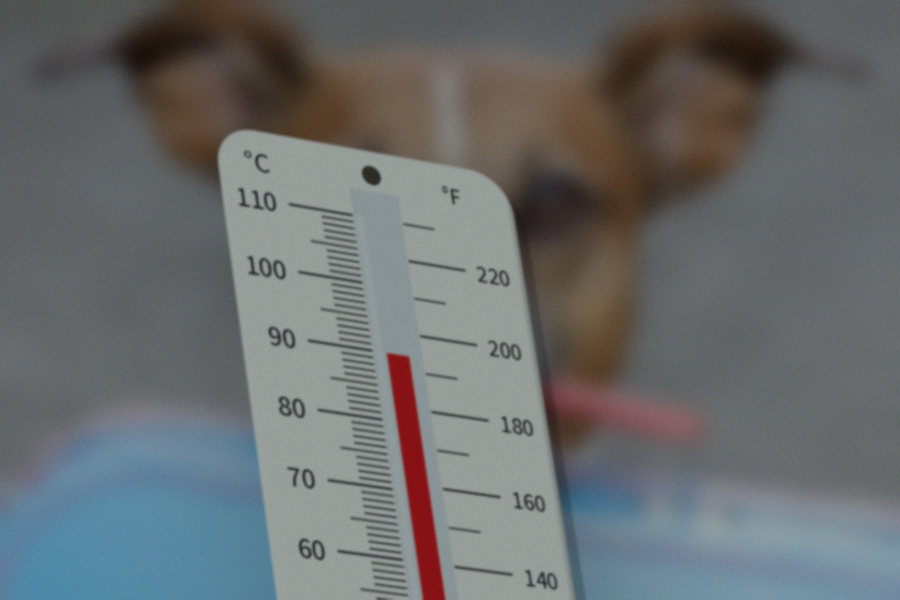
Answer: 90°C
